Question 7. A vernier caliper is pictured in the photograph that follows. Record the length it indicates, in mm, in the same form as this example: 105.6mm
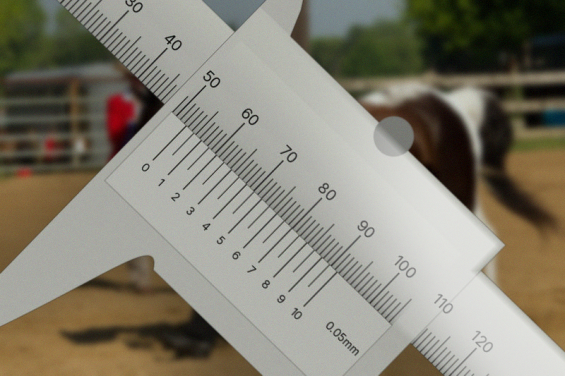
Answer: 52.6mm
